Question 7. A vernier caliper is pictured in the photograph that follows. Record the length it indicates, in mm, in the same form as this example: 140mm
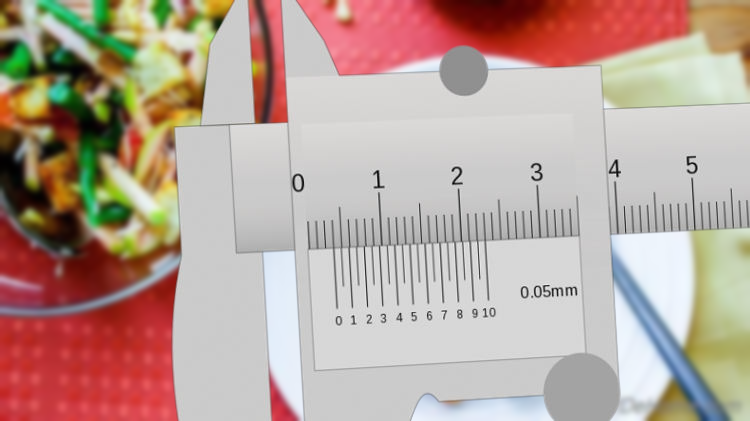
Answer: 4.0mm
